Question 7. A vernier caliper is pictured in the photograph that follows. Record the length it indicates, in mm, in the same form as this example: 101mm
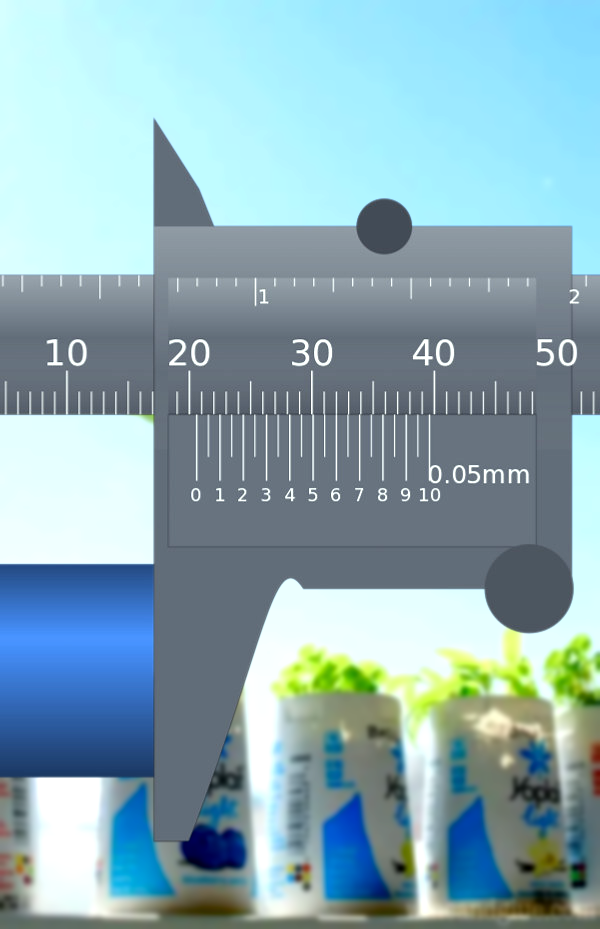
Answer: 20.6mm
